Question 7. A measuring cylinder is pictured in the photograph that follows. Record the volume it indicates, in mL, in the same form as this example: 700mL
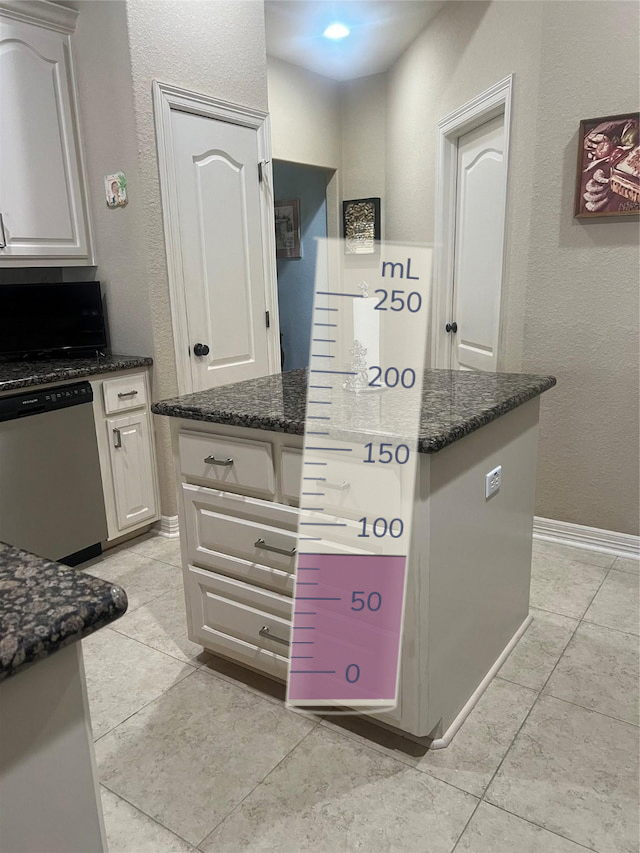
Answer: 80mL
